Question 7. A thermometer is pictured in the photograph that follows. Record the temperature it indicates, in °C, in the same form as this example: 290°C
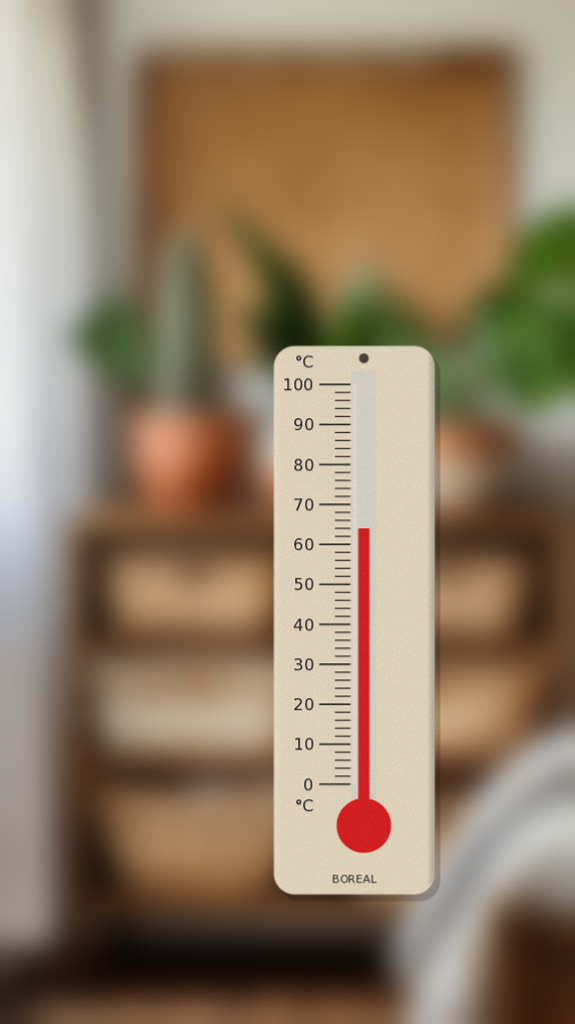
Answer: 64°C
